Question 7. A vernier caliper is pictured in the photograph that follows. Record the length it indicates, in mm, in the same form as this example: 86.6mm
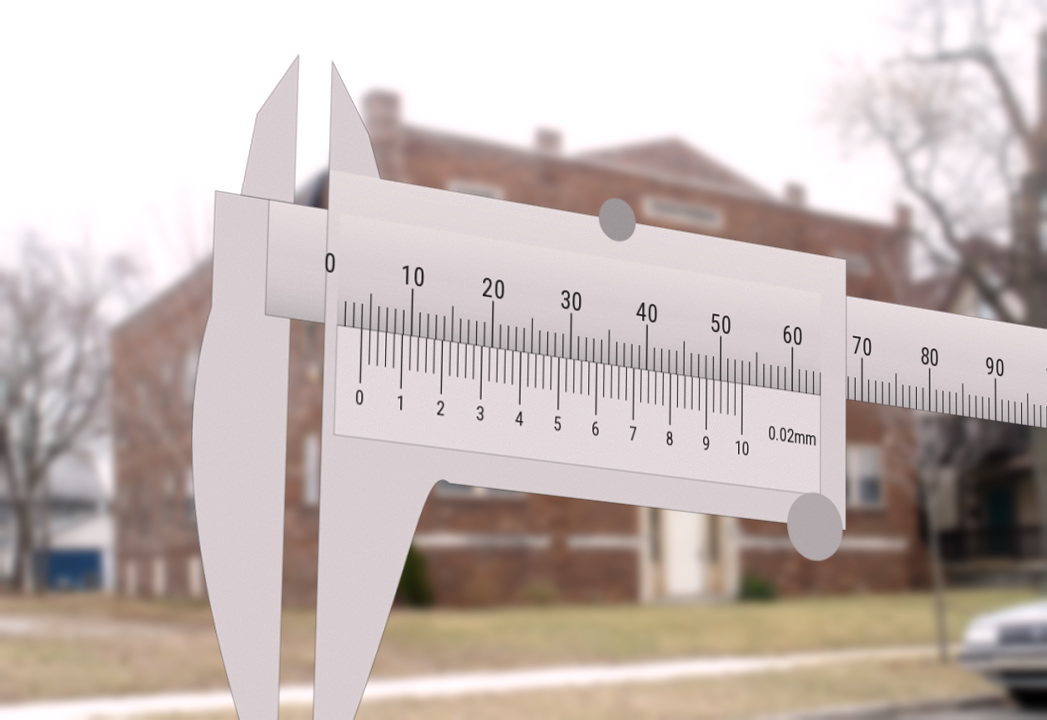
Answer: 4.0mm
